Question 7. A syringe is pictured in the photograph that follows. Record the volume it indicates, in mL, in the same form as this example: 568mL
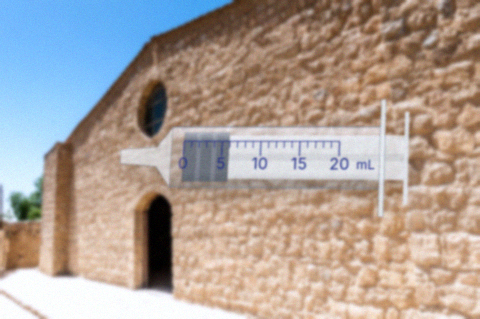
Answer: 0mL
